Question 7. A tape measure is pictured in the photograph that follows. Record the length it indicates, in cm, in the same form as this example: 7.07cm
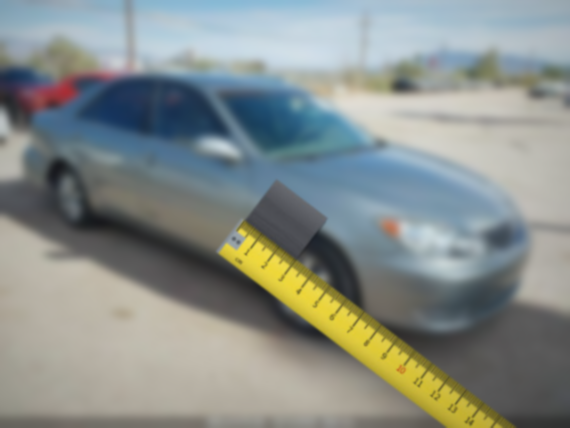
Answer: 3cm
